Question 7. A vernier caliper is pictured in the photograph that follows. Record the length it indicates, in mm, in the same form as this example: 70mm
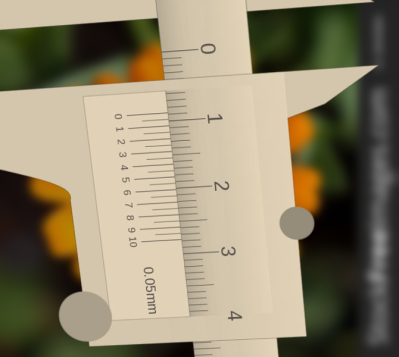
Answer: 8.8mm
